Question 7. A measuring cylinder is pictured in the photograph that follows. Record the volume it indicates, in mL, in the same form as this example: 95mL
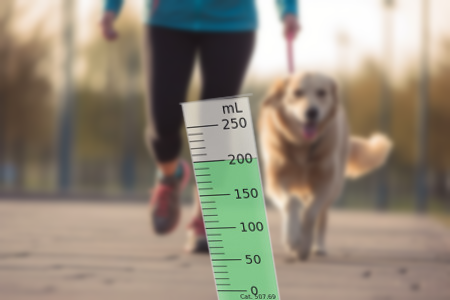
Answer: 200mL
